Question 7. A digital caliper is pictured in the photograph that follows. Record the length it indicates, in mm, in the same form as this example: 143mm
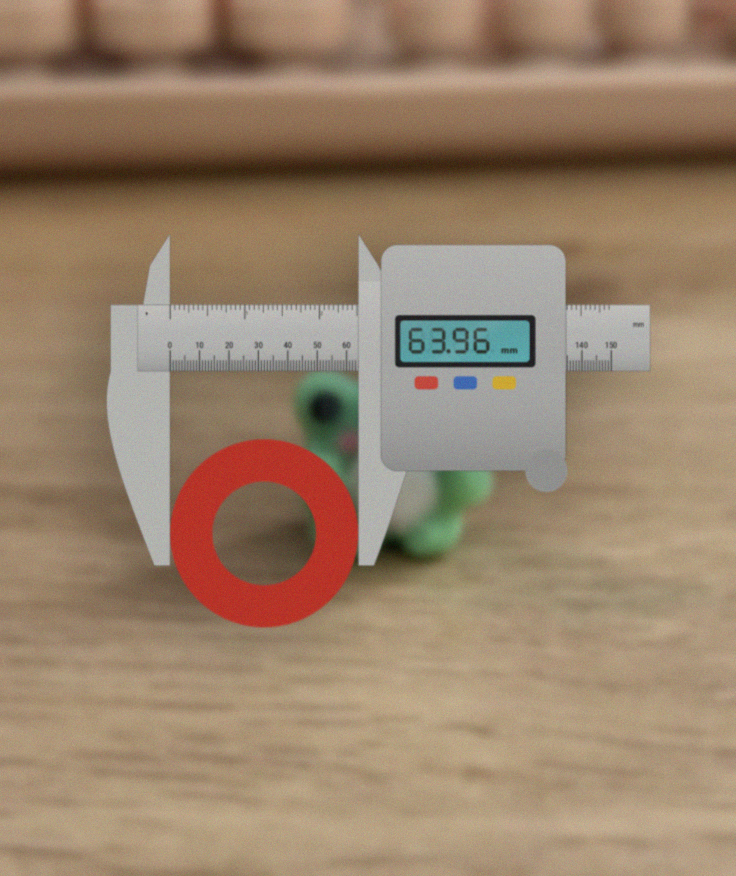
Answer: 63.96mm
